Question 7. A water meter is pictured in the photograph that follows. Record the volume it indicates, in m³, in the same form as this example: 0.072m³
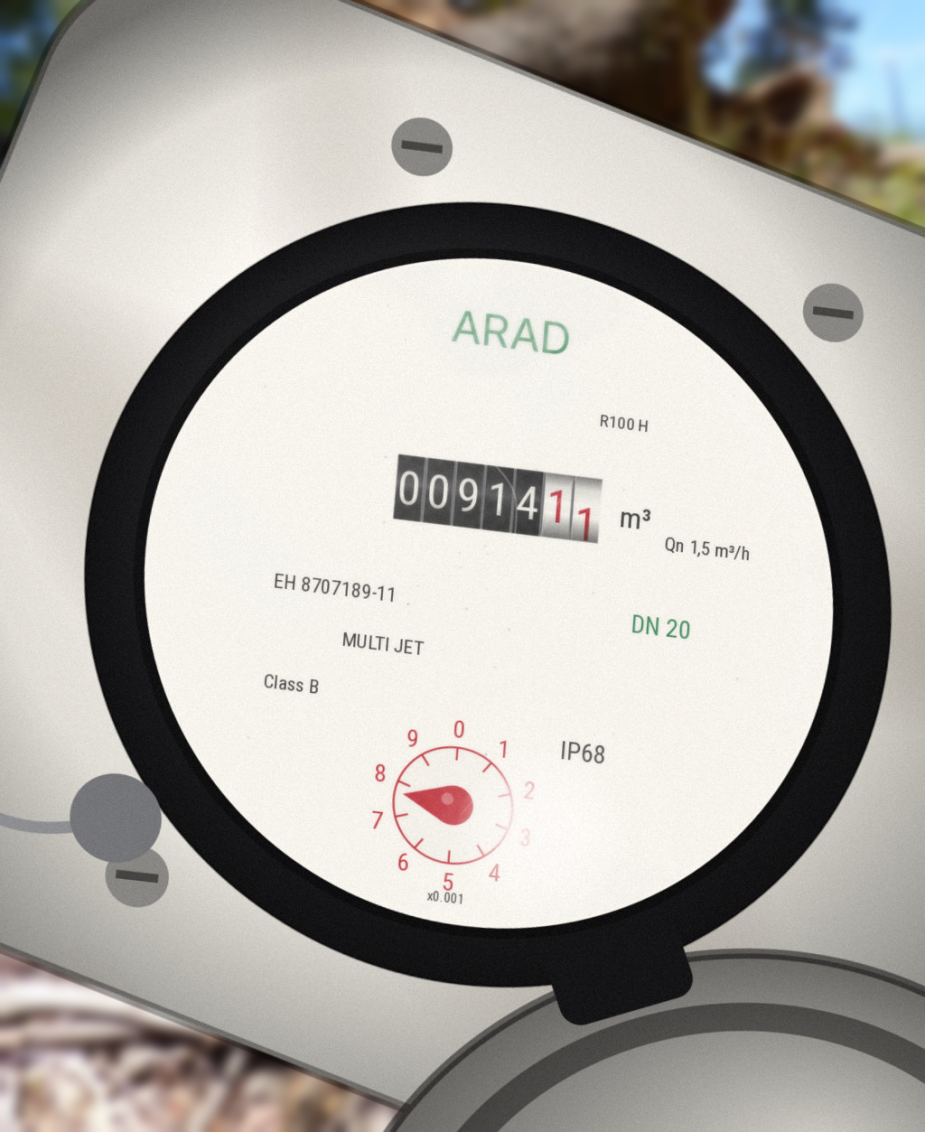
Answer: 914.107m³
